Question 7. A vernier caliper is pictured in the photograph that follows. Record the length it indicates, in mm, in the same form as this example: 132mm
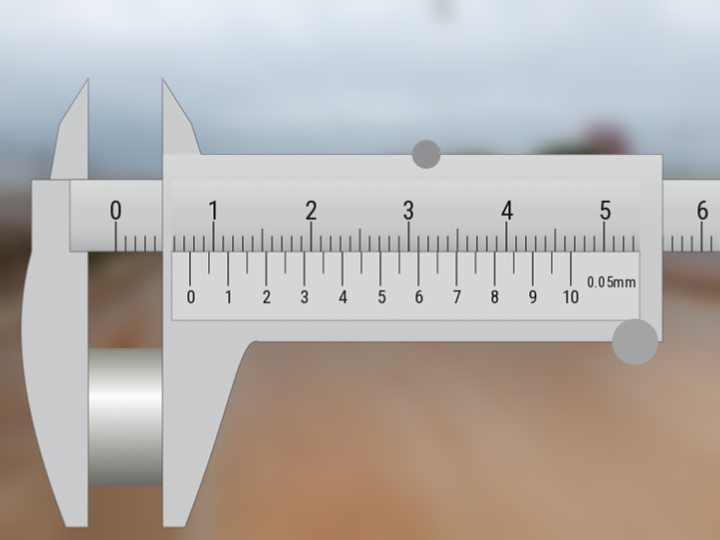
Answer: 7.6mm
